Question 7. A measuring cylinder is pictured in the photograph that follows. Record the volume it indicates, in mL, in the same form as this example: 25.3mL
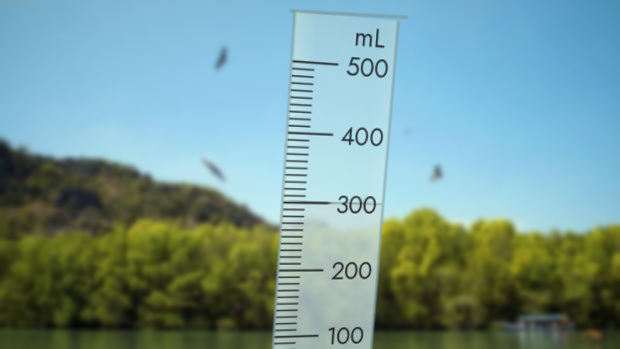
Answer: 300mL
